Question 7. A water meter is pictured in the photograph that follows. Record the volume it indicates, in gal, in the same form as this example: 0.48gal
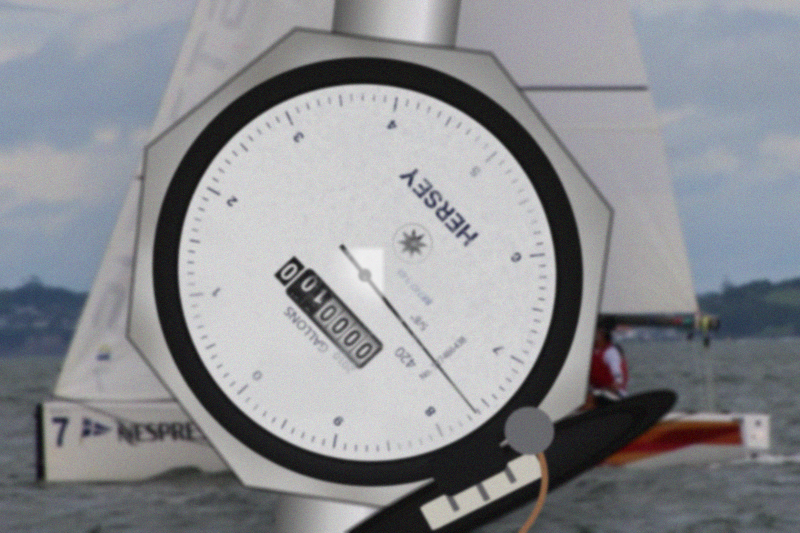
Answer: 97.6gal
